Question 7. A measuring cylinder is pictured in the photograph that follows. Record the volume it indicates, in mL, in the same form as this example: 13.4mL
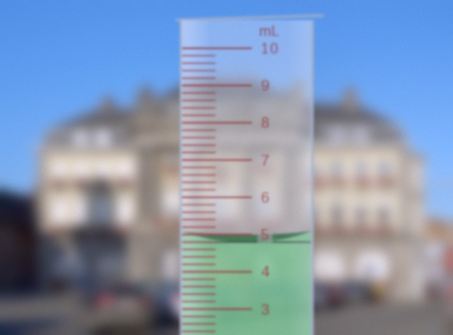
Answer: 4.8mL
